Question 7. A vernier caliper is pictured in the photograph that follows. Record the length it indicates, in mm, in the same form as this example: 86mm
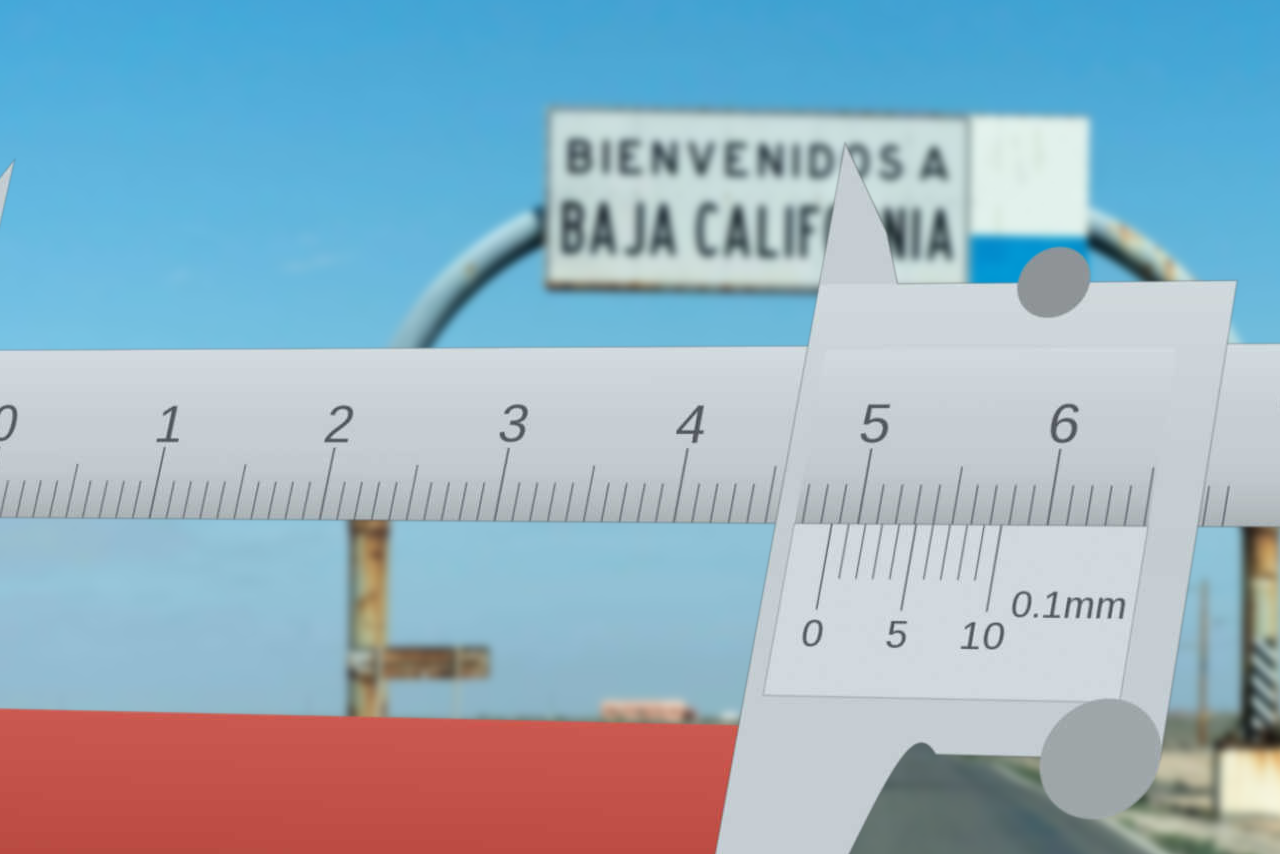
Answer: 48.6mm
